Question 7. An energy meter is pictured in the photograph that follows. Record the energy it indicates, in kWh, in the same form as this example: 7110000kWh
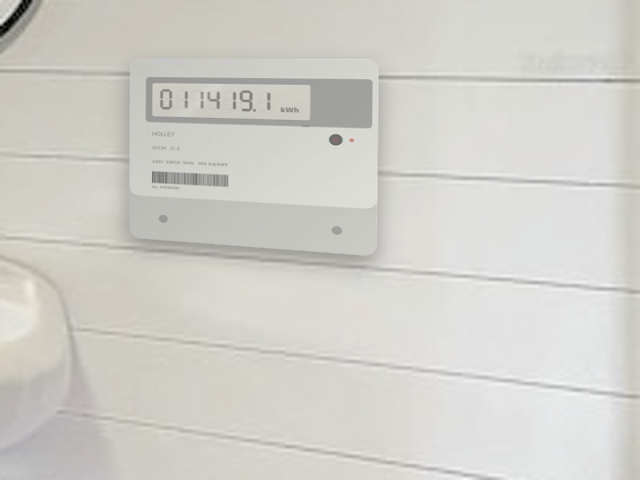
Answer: 11419.1kWh
